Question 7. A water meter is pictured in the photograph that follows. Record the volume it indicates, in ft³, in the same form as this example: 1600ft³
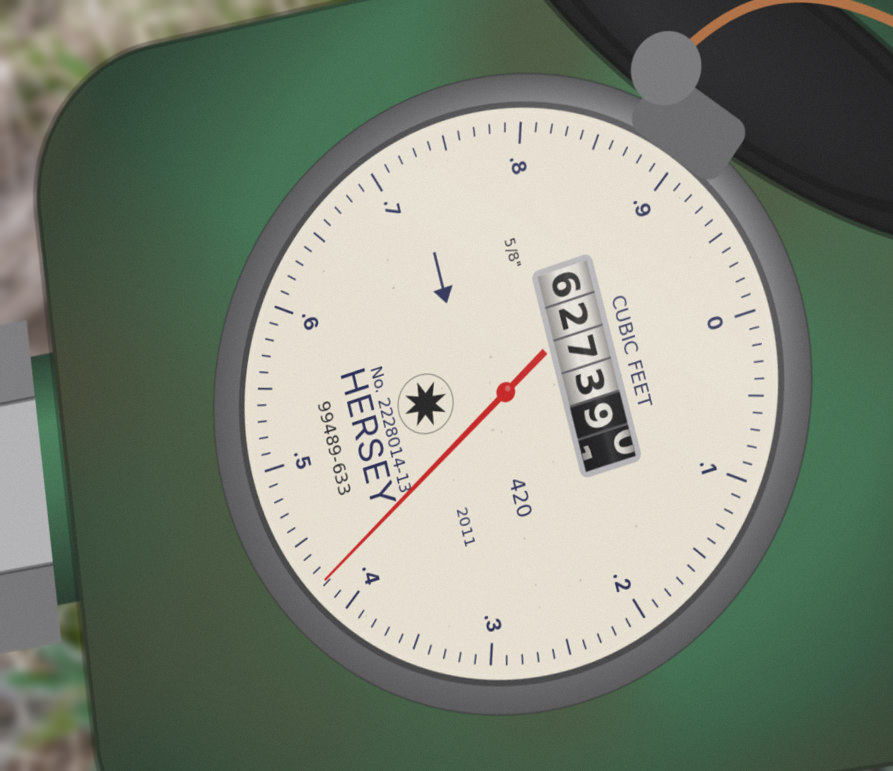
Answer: 627390.42ft³
